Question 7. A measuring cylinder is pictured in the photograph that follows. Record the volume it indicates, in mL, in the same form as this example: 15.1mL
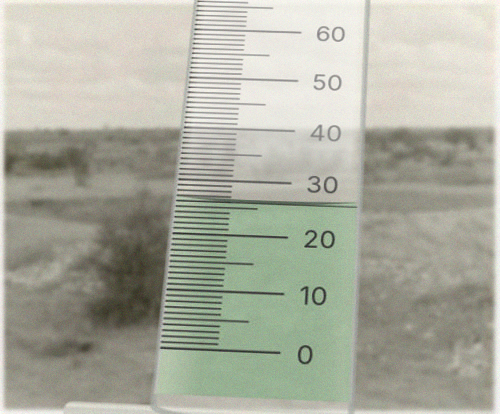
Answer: 26mL
